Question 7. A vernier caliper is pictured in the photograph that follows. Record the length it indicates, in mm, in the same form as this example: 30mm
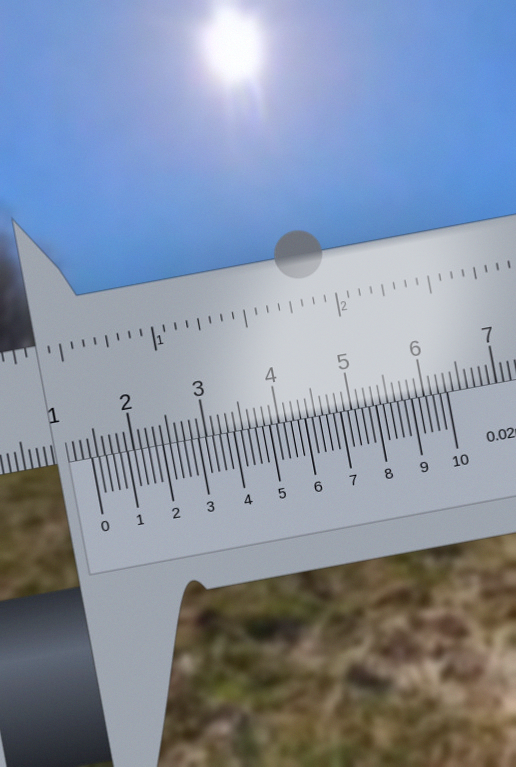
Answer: 14.2mm
